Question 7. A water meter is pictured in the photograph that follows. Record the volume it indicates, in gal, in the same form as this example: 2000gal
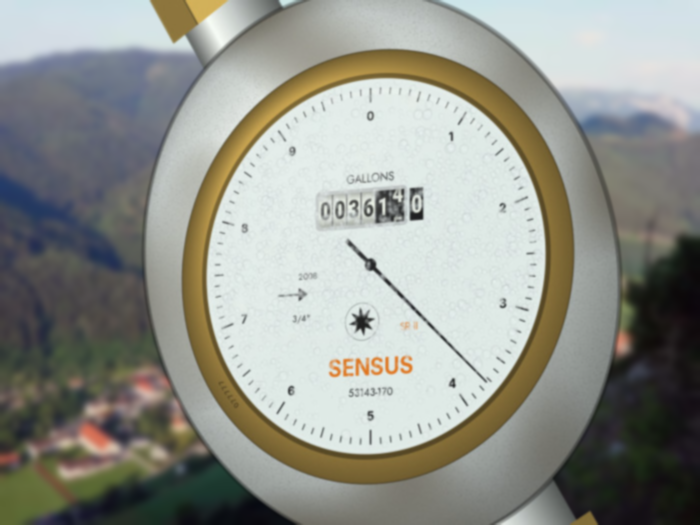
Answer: 36143.7gal
